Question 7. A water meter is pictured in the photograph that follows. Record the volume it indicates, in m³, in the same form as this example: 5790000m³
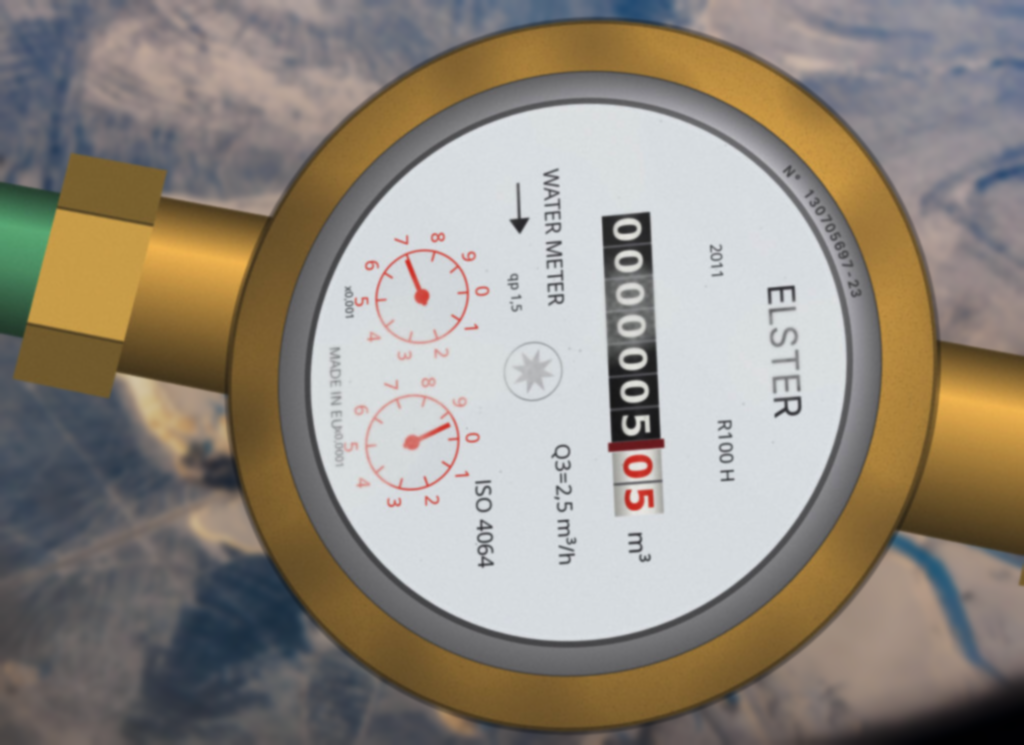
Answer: 5.0569m³
